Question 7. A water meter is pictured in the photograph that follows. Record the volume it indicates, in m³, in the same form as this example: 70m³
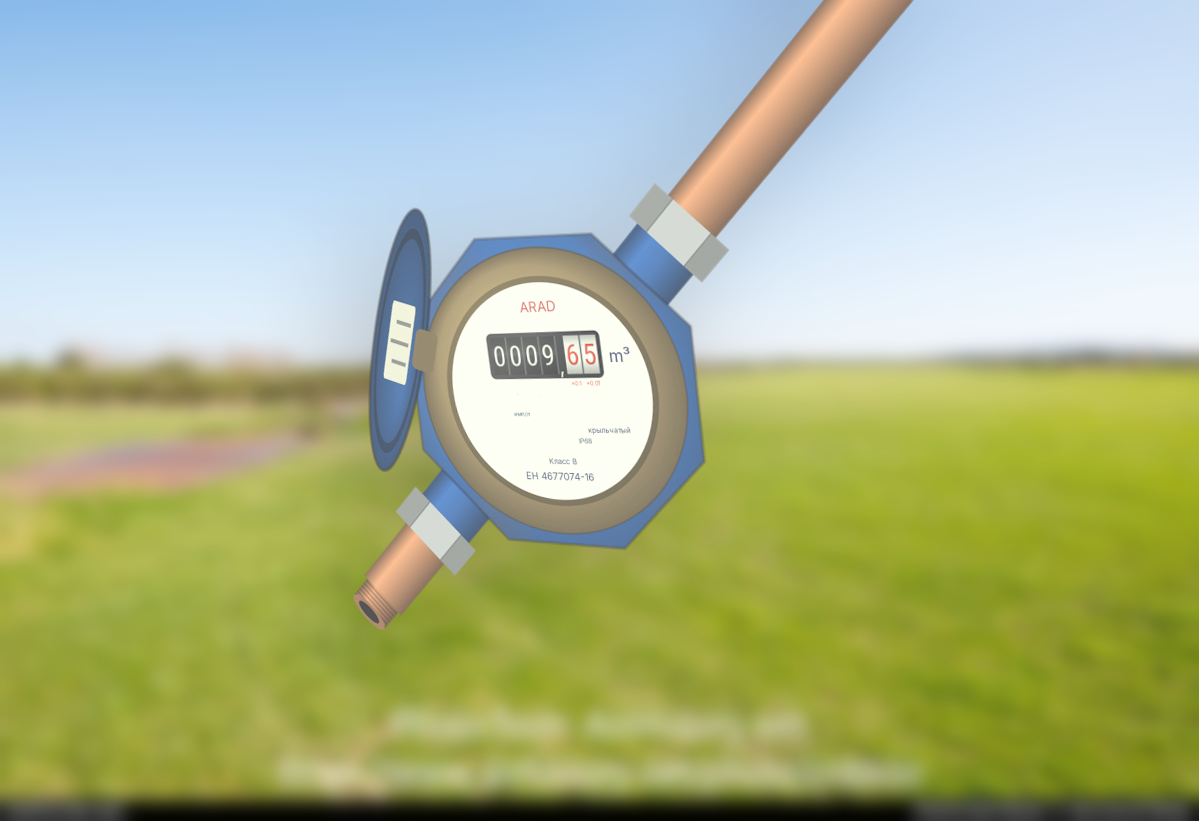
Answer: 9.65m³
